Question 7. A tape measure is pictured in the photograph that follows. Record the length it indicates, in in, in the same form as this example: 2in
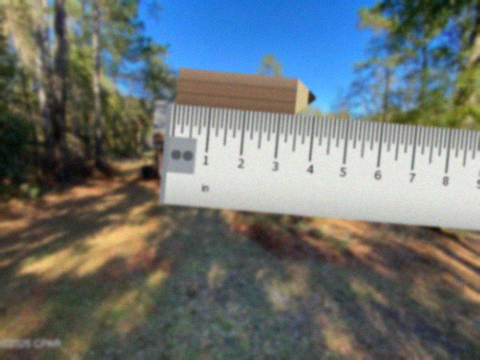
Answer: 4in
